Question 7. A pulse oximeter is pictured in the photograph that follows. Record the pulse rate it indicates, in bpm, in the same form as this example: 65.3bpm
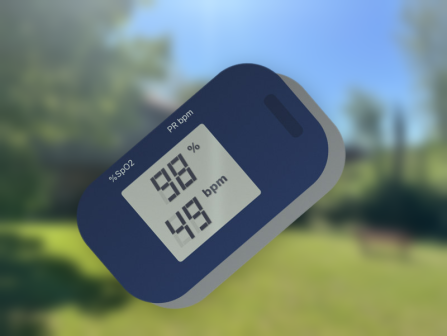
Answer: 49bpm
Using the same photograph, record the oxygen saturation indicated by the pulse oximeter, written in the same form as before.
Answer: 98%
